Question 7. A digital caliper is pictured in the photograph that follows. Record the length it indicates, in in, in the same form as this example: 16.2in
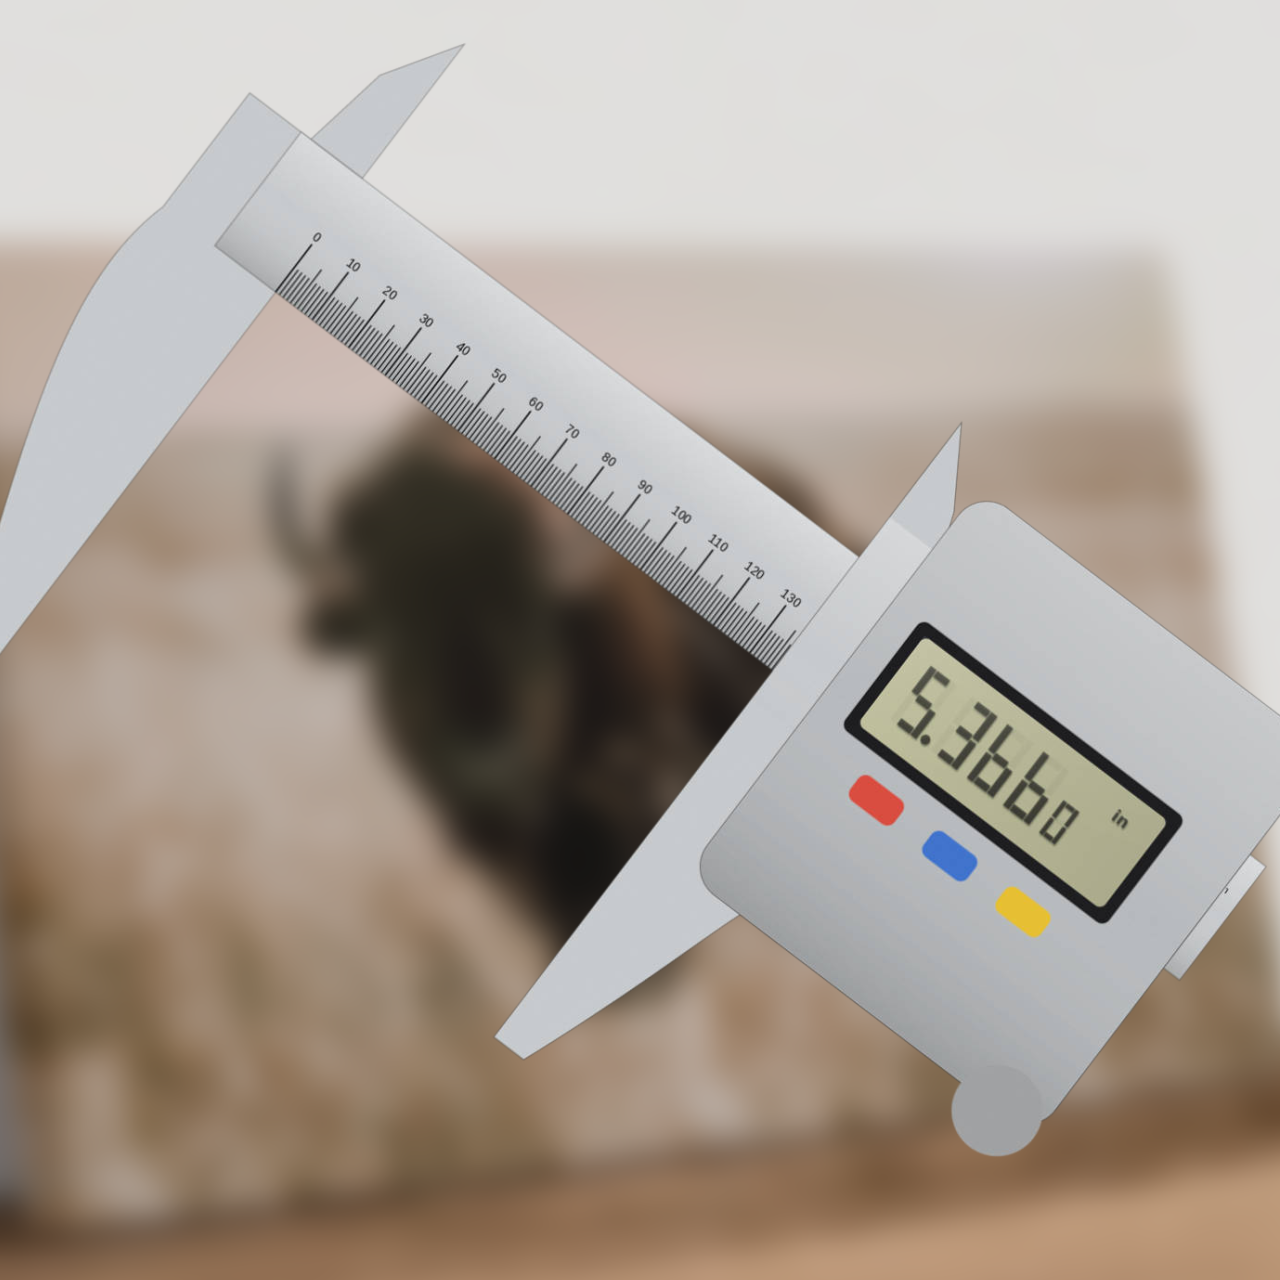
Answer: 5.3660in
